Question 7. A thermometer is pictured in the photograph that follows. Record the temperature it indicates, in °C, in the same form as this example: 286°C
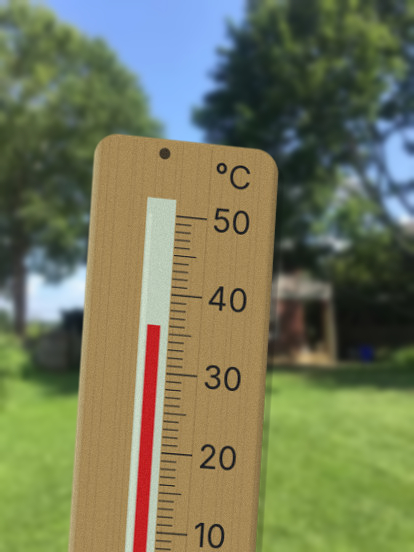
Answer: 36°C
